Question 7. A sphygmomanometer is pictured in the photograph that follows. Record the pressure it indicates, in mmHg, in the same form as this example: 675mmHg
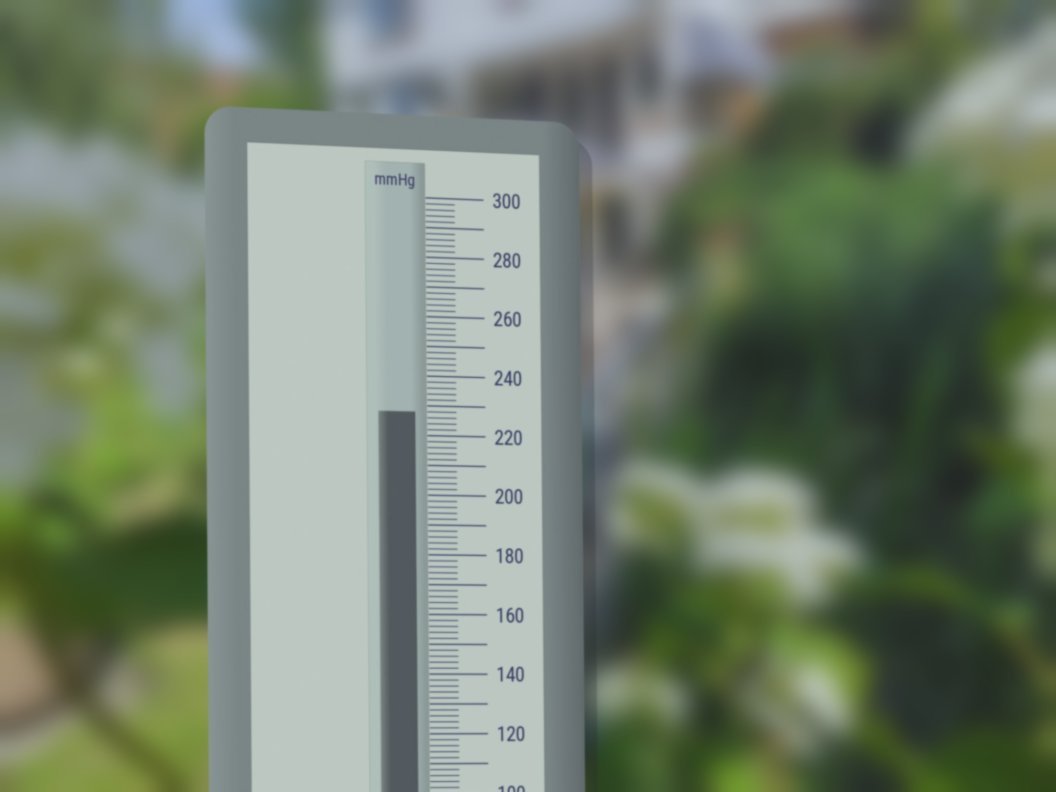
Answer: 228mmHg
